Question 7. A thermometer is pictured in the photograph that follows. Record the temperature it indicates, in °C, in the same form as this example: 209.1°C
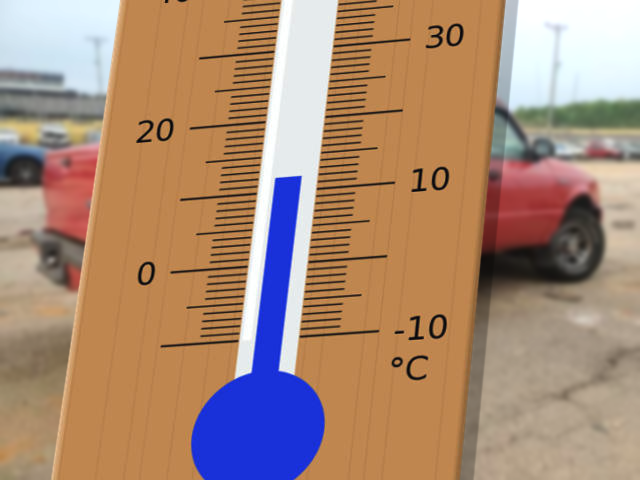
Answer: 12°C
